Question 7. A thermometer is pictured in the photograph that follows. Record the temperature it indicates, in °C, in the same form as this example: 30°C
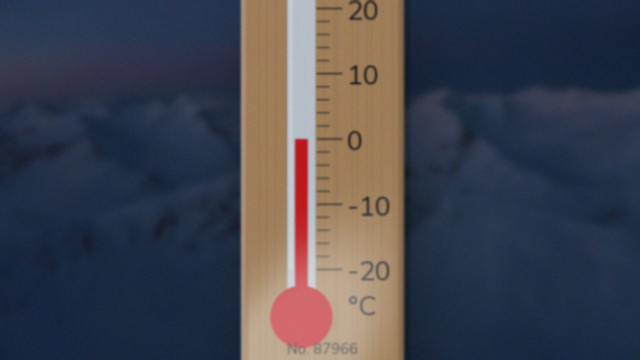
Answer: 0°C
